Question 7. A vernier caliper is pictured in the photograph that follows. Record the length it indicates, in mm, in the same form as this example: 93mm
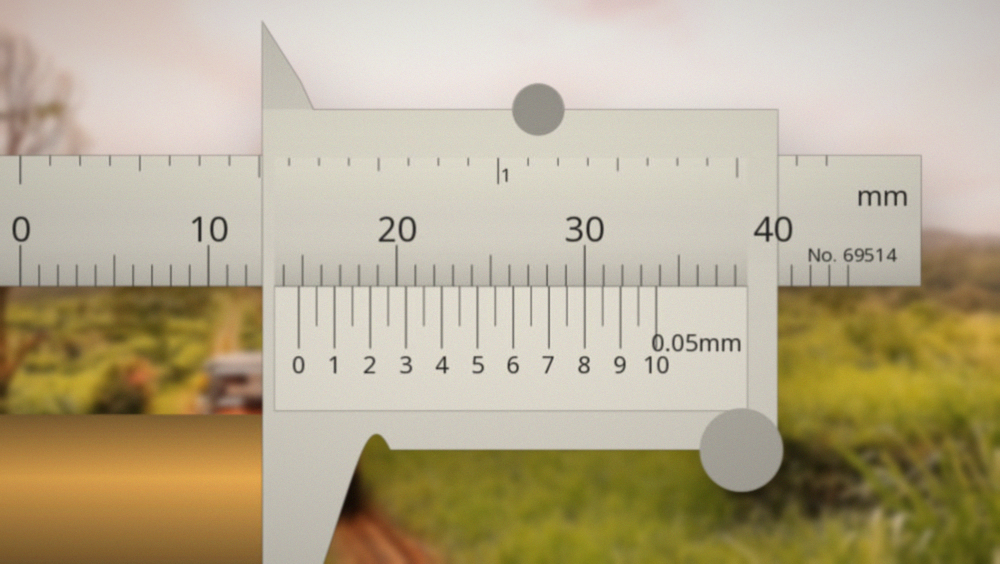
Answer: 14.8mm
